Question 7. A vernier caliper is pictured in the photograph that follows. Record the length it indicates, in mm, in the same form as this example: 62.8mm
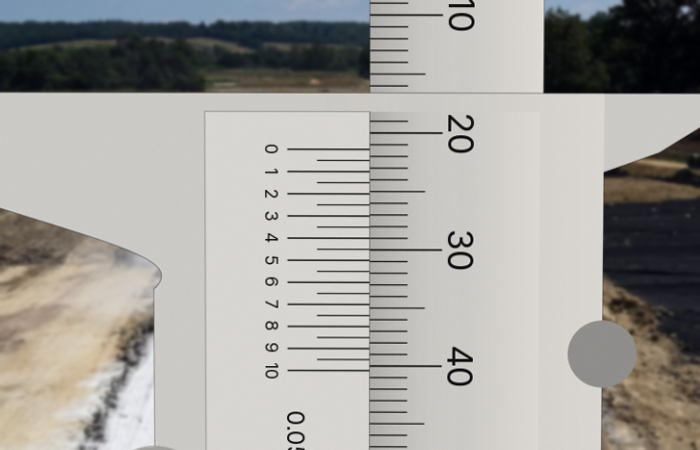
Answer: 21.4mm
